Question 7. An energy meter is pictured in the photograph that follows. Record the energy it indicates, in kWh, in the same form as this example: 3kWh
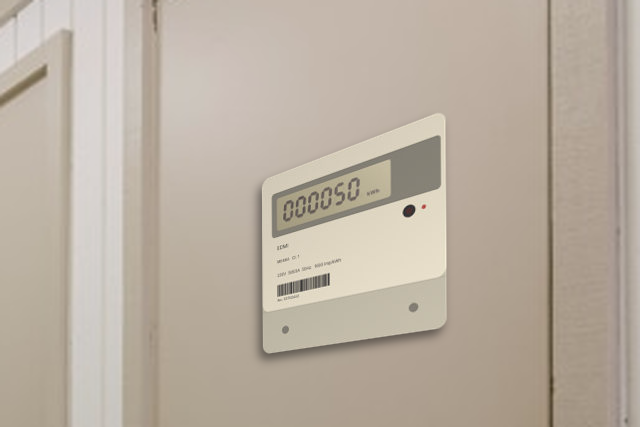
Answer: 50kWh
